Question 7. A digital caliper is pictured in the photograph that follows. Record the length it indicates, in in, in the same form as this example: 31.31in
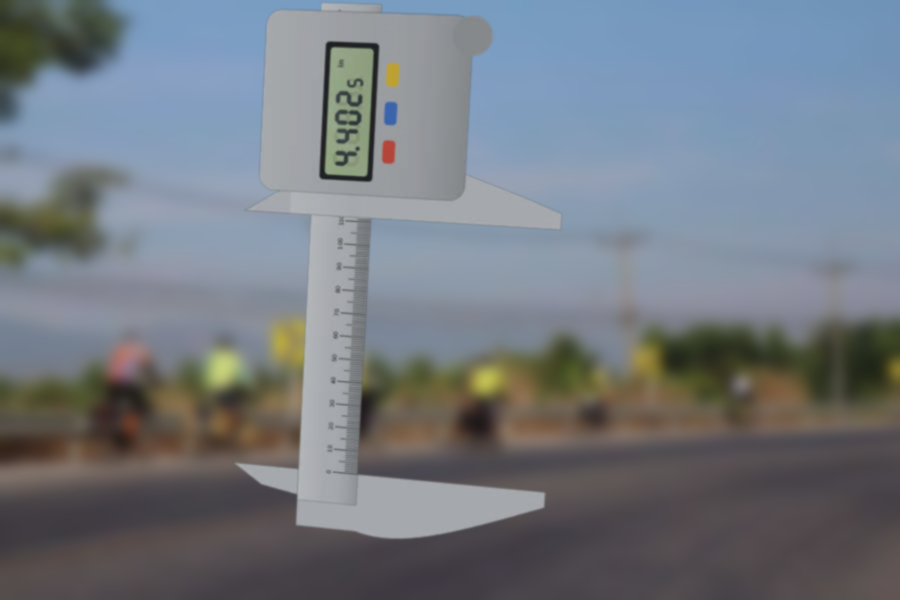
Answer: 4.4025in
